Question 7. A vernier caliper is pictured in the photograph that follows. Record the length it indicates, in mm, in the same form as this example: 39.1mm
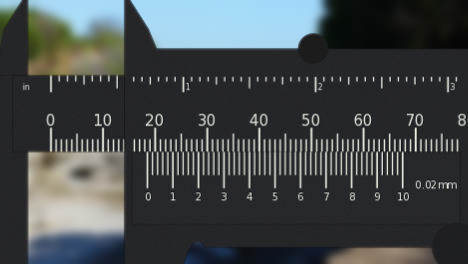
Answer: 18.5mm
